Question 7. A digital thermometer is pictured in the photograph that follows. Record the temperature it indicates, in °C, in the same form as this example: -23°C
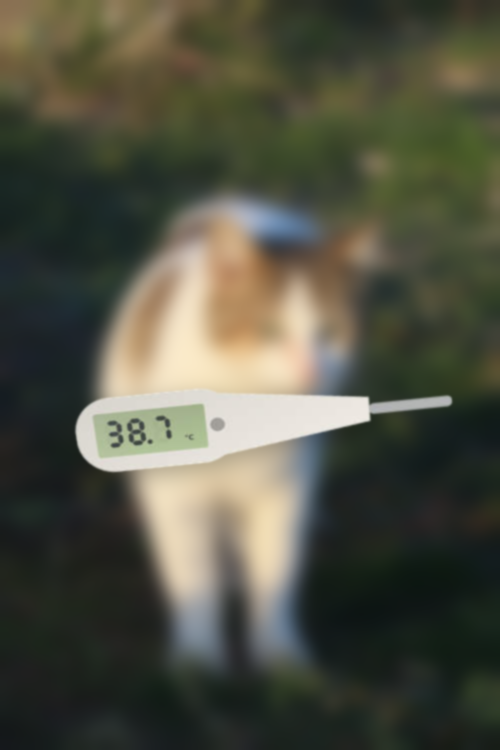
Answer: 38.7°C
